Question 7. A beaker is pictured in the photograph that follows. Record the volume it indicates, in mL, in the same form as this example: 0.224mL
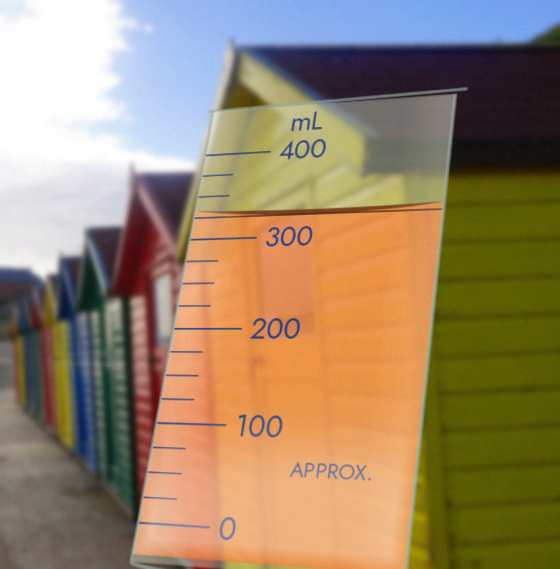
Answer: 325mL
